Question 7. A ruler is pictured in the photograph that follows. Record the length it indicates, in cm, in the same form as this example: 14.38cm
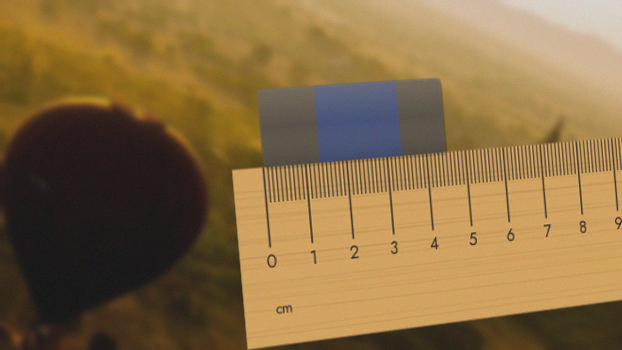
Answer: 4.5cm
